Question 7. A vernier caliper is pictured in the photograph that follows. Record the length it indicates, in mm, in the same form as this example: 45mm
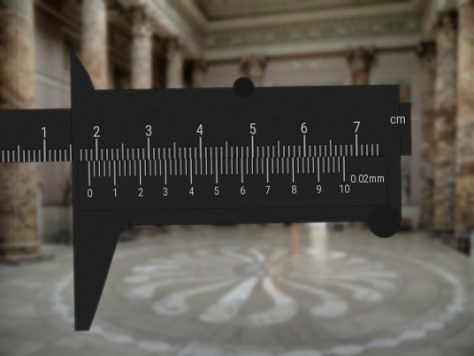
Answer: 18.5mm
